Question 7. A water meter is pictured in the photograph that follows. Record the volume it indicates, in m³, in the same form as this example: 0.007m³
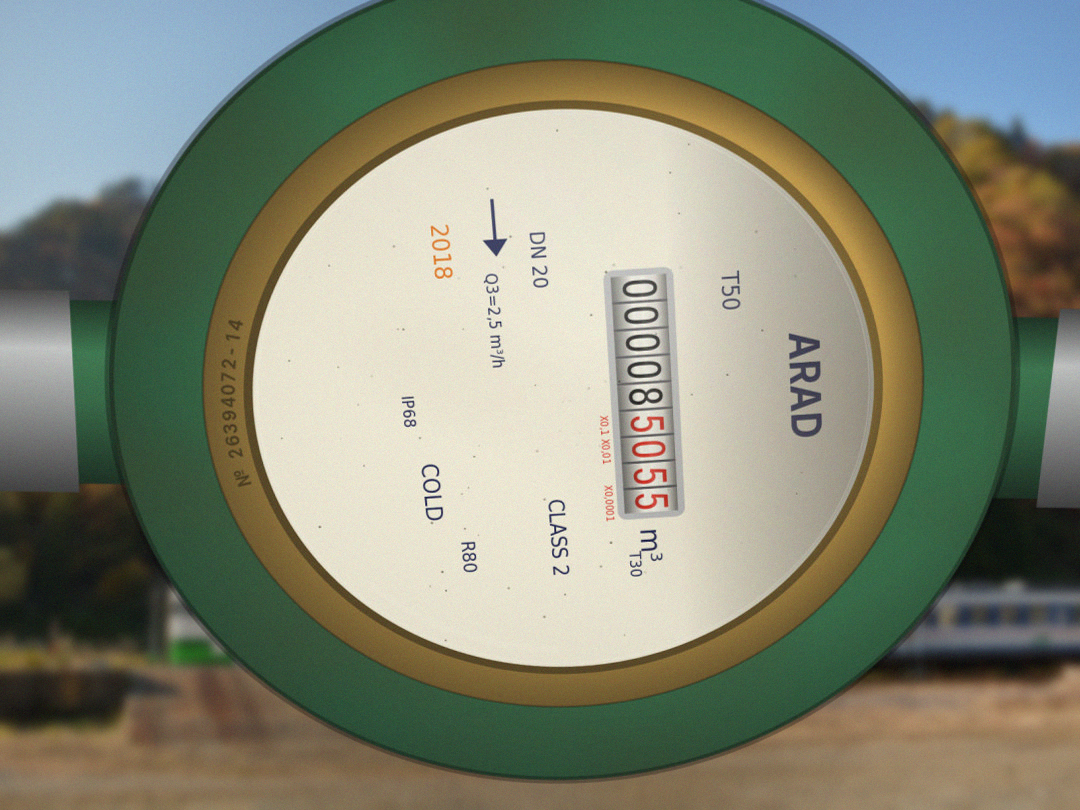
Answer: 8.5055m³
